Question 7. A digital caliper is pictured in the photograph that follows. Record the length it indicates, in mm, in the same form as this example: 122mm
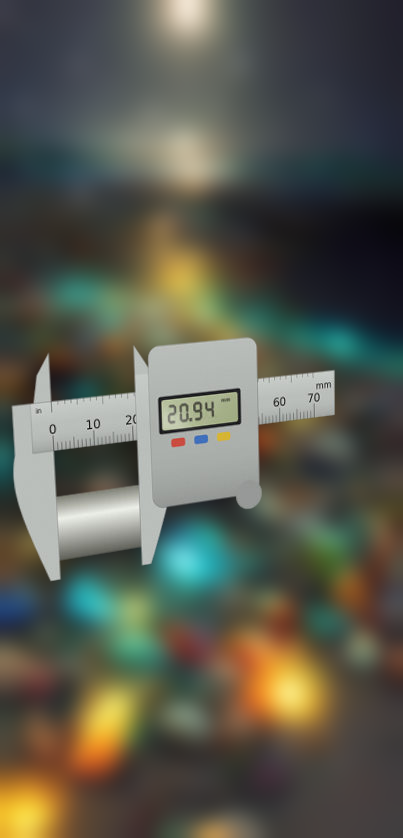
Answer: 20.94mm
